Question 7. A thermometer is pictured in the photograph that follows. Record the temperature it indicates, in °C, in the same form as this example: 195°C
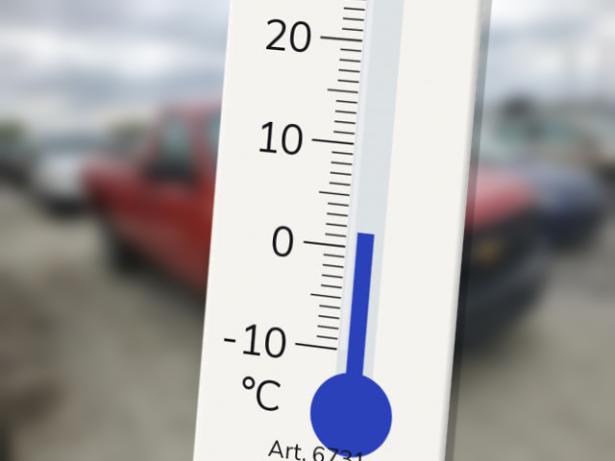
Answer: 1.5°C
